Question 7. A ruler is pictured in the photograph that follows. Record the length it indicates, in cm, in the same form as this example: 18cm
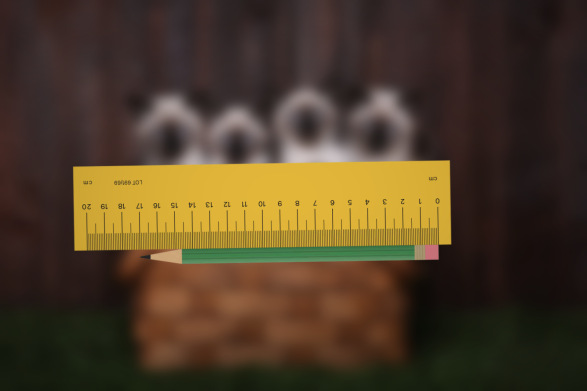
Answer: 17cm
